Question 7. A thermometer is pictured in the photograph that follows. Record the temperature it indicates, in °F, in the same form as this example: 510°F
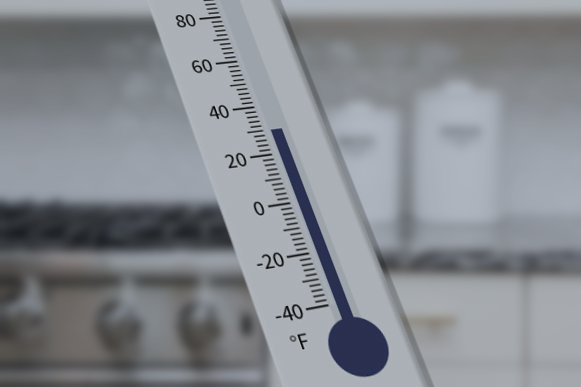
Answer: 30°F
